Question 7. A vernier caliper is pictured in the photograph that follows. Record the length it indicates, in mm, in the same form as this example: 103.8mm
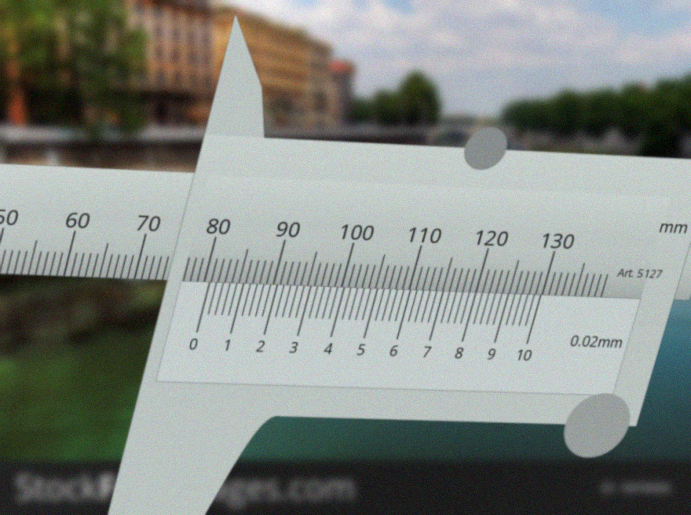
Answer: 80.8mm
